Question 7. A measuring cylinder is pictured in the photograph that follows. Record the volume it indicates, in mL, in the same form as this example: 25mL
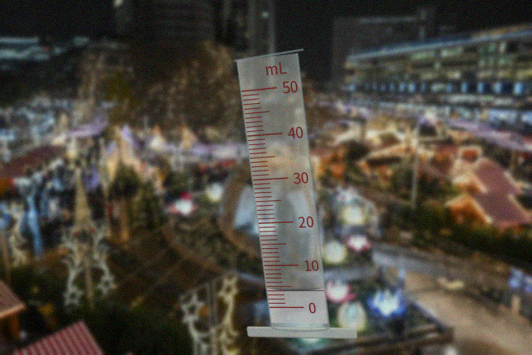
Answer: 4mL
